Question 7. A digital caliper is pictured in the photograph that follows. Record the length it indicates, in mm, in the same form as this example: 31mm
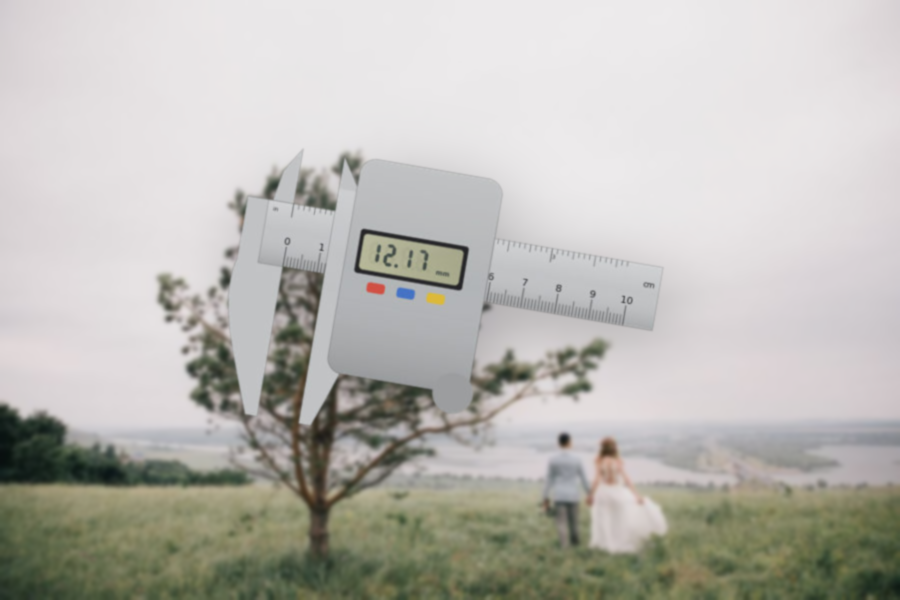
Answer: 12.17mm
